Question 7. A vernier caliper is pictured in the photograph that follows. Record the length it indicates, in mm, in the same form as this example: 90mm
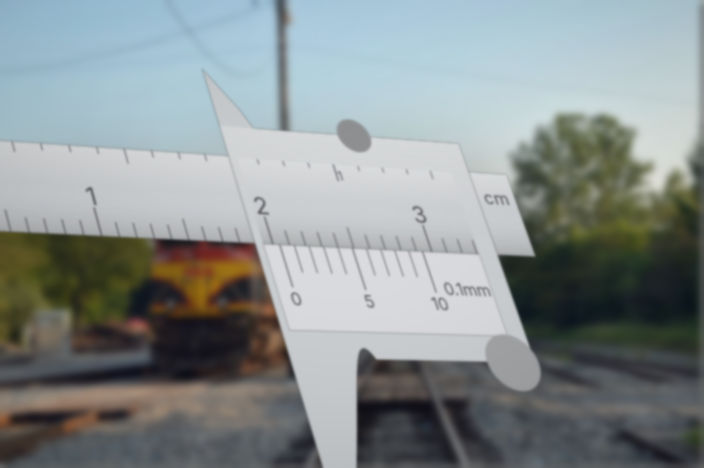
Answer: 20.4mm
